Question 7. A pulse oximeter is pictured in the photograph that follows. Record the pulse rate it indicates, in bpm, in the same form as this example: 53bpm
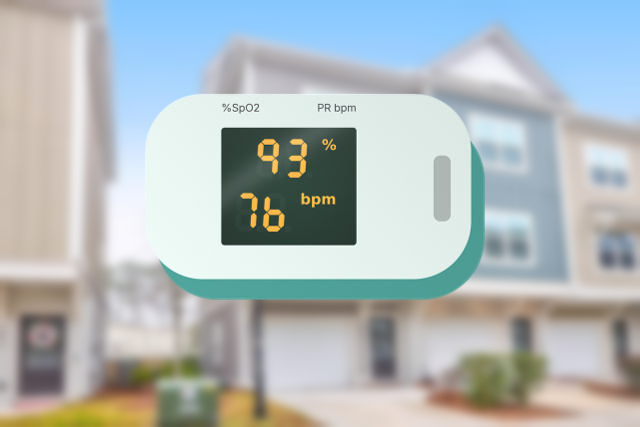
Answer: 76bpm
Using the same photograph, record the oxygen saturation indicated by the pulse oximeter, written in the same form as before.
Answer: 93%
